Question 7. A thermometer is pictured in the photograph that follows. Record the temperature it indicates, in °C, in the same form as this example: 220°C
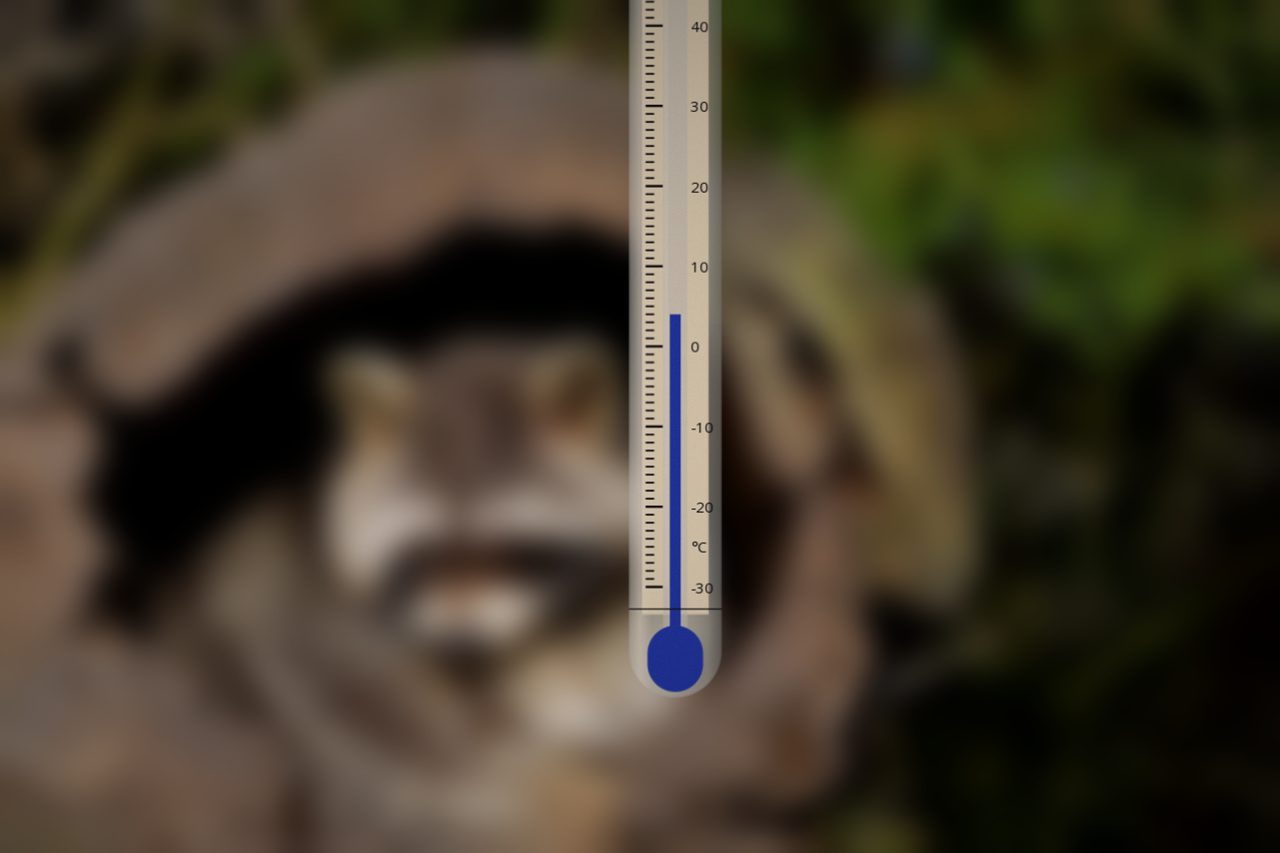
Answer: 4°C
